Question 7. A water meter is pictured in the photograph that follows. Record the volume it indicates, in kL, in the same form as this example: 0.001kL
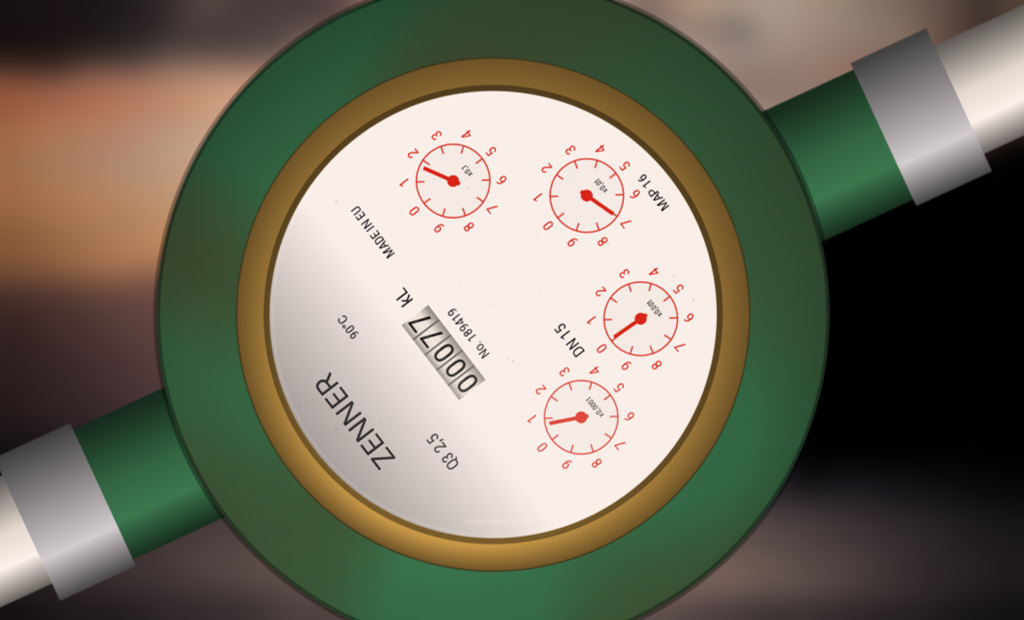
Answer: 77.1700kL
